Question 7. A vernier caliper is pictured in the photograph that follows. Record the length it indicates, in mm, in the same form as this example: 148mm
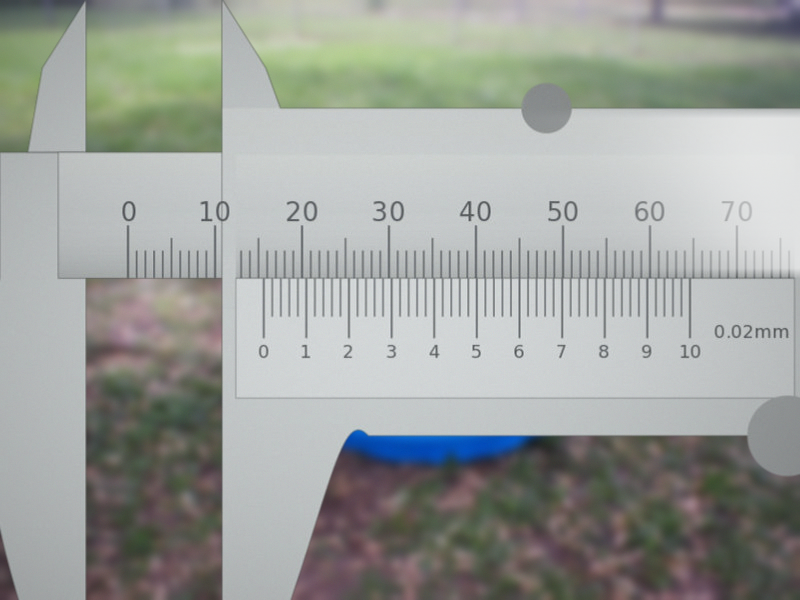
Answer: 15.6mm
